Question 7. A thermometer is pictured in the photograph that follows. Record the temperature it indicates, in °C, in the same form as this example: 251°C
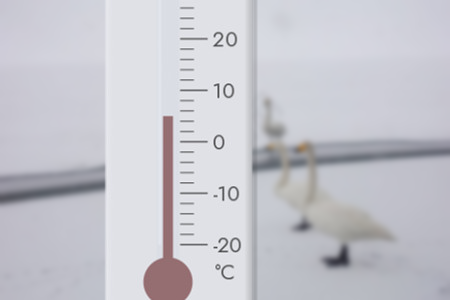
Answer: 5°C
